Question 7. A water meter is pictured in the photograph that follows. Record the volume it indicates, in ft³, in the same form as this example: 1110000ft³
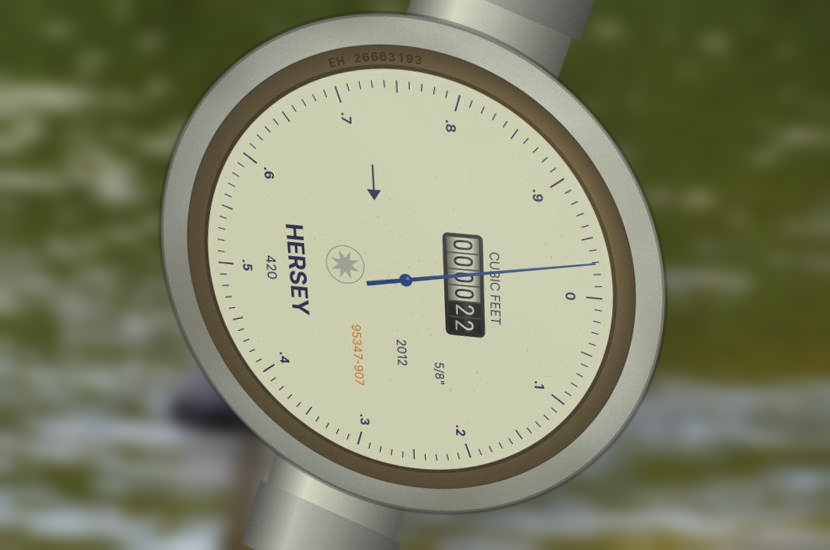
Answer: 21.97ft³
